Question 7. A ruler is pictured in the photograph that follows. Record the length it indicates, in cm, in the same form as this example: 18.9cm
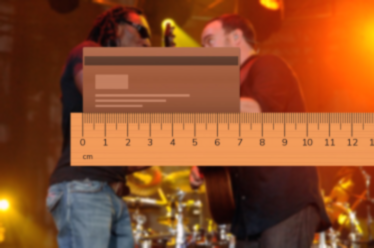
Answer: 7cm
